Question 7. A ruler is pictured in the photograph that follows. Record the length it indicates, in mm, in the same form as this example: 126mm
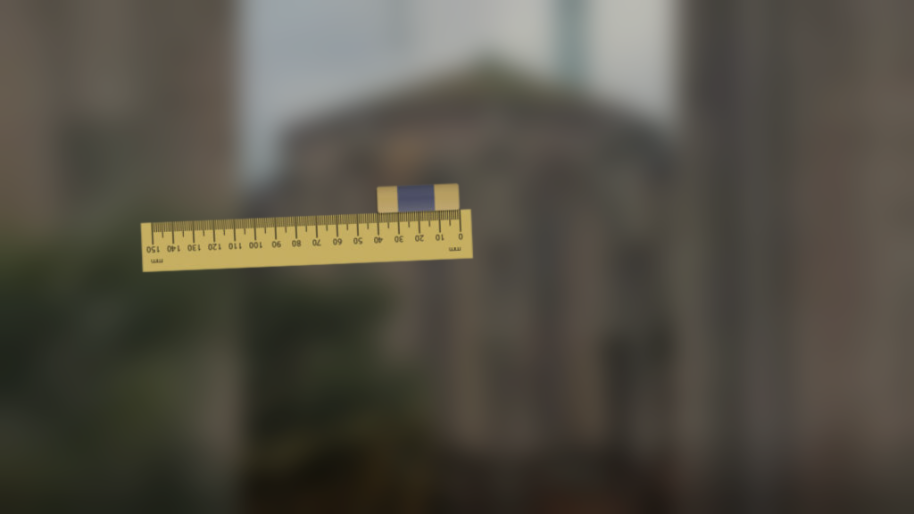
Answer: 40mm
